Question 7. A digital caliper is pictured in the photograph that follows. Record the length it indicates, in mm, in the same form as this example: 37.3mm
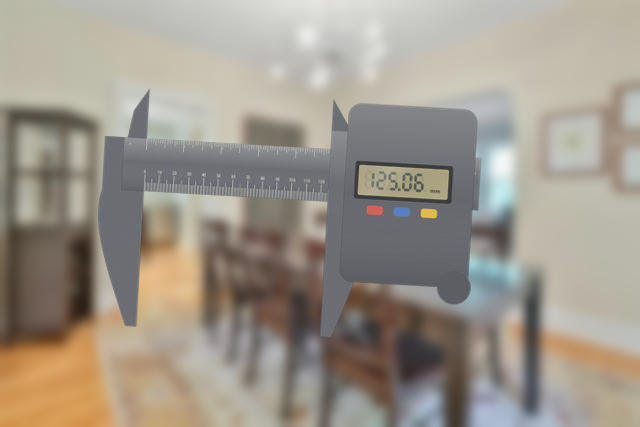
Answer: 125.06mm
